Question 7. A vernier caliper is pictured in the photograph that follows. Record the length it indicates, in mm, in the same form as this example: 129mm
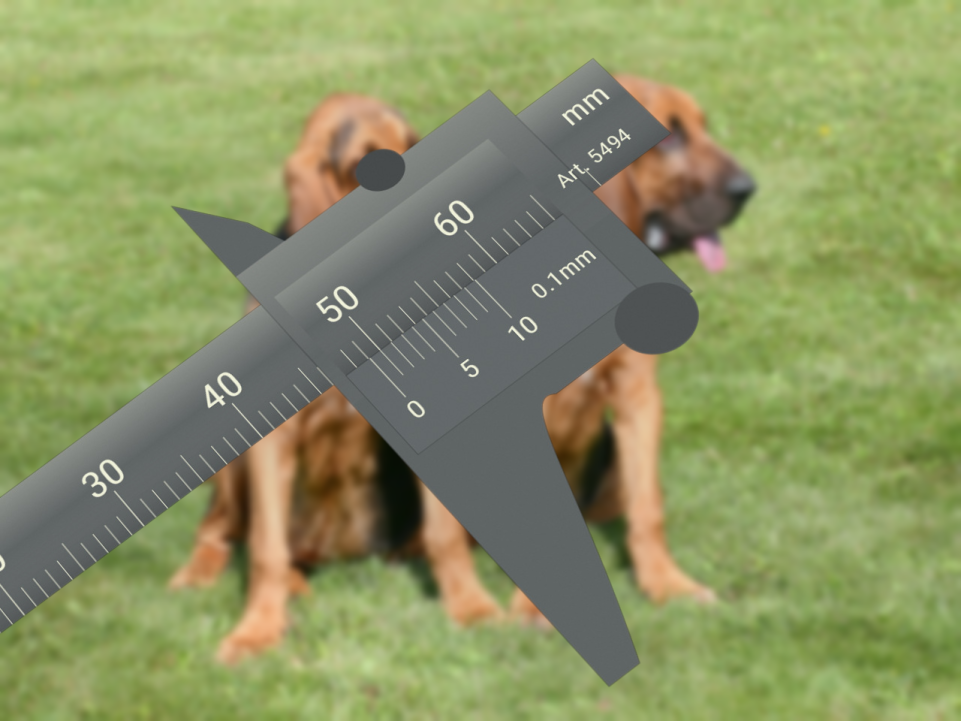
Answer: 49.1mm
